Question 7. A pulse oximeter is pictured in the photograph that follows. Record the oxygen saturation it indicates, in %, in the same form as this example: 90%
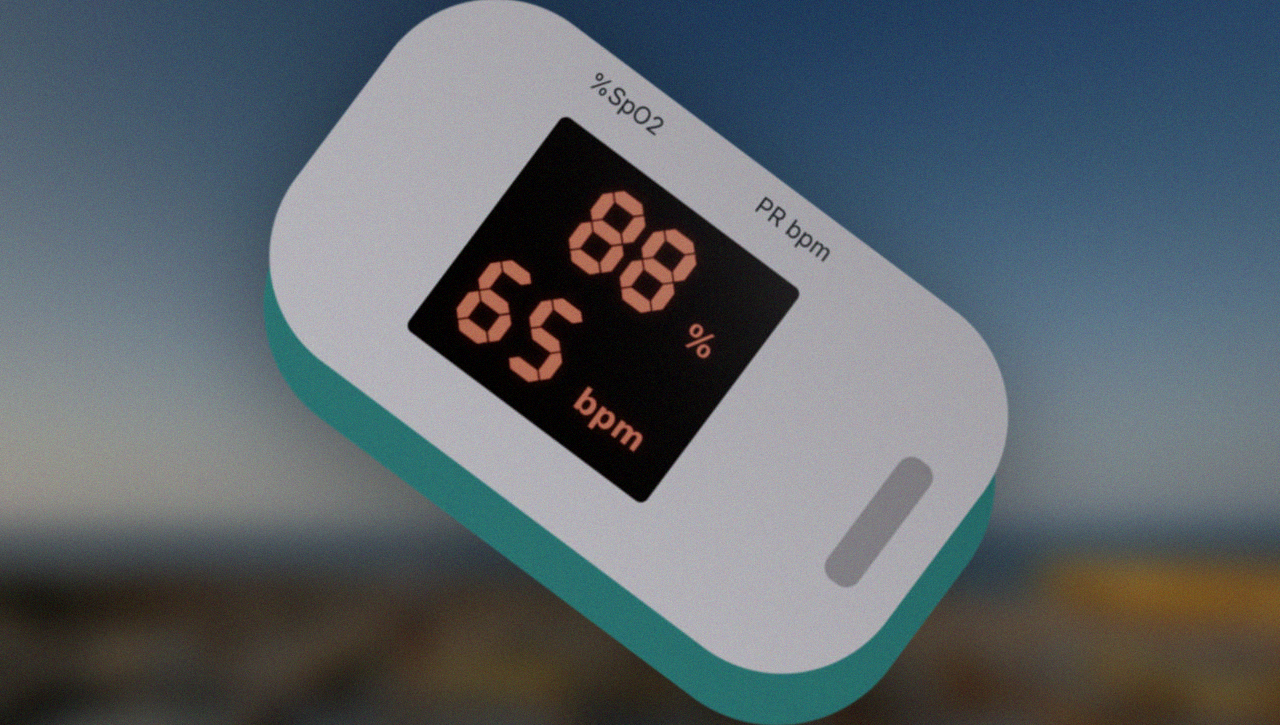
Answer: 88%
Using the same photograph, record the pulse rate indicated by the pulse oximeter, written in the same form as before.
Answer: 65bpm
